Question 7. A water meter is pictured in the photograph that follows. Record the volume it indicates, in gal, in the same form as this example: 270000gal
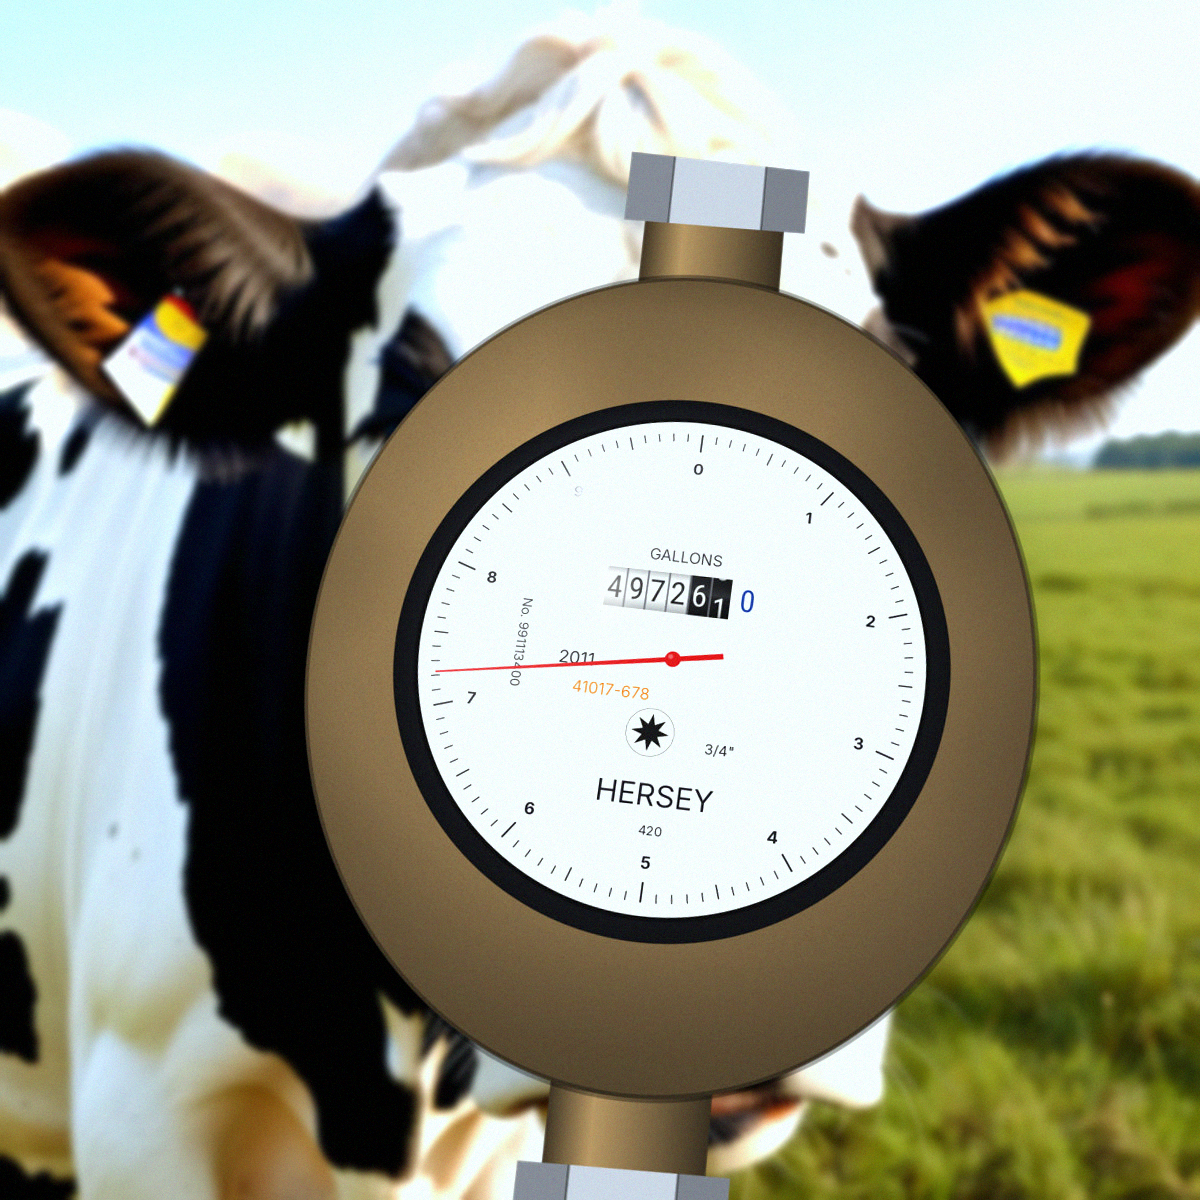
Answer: 4972607.2gal
